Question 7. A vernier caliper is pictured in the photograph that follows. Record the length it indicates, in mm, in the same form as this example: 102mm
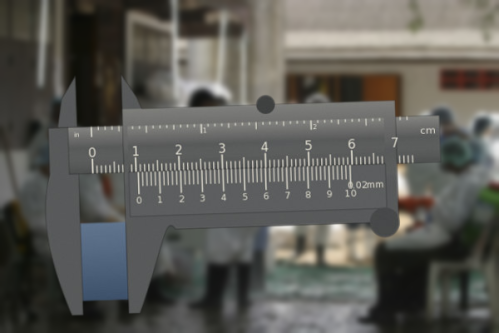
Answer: 10.5mm
